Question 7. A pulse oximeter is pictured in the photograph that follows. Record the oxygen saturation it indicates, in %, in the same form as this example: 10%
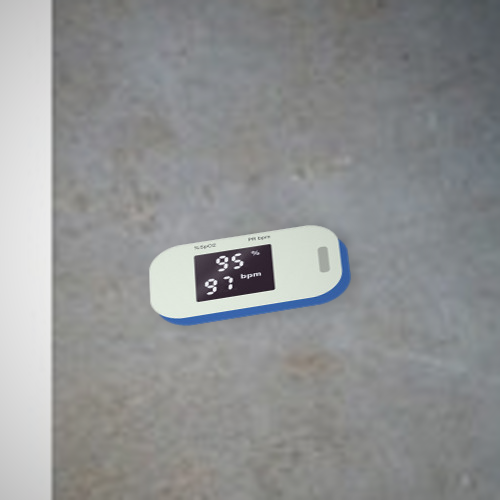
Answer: 95%
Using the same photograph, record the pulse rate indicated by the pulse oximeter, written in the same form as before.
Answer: 97bpm
